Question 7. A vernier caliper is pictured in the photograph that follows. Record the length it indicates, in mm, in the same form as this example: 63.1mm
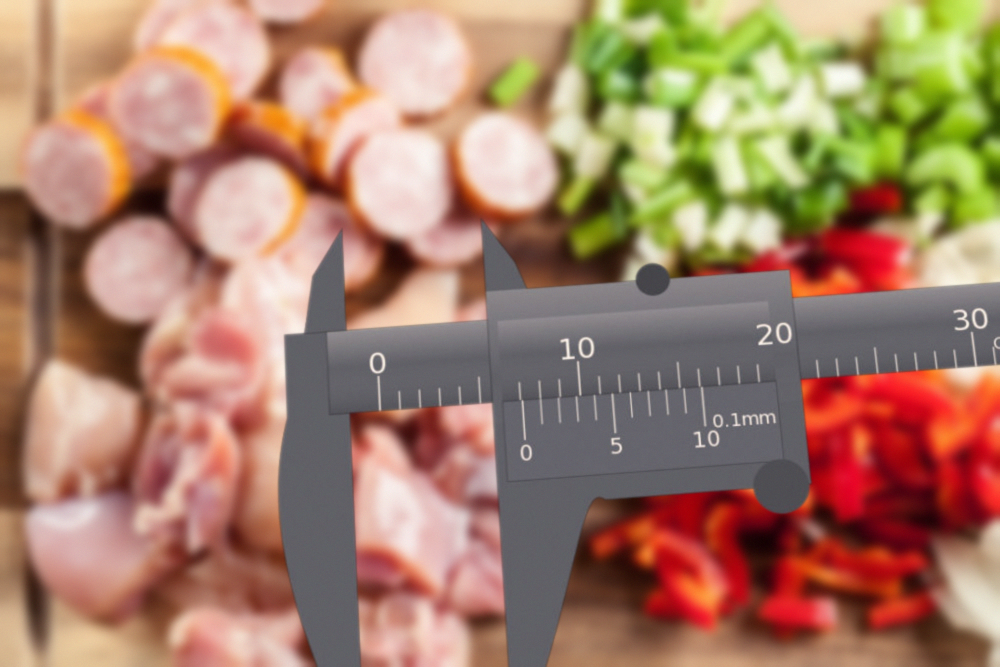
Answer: 7.1mm
